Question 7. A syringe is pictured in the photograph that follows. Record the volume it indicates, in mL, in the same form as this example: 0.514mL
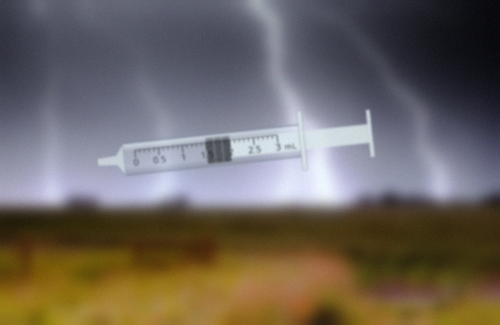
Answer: 1.5mL
